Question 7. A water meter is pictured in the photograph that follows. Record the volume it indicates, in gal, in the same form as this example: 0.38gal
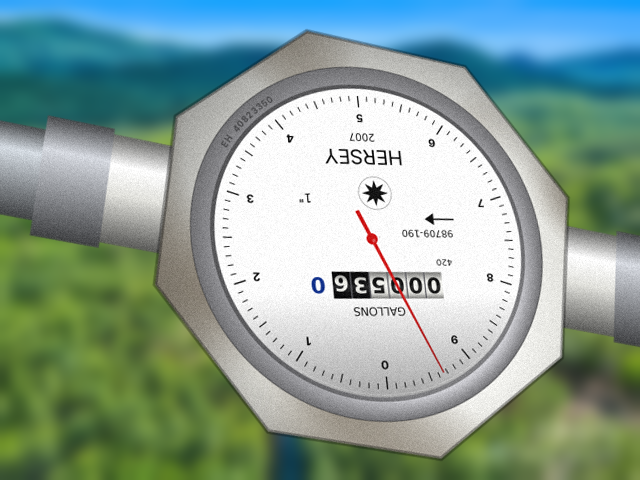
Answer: 5359.3gal
